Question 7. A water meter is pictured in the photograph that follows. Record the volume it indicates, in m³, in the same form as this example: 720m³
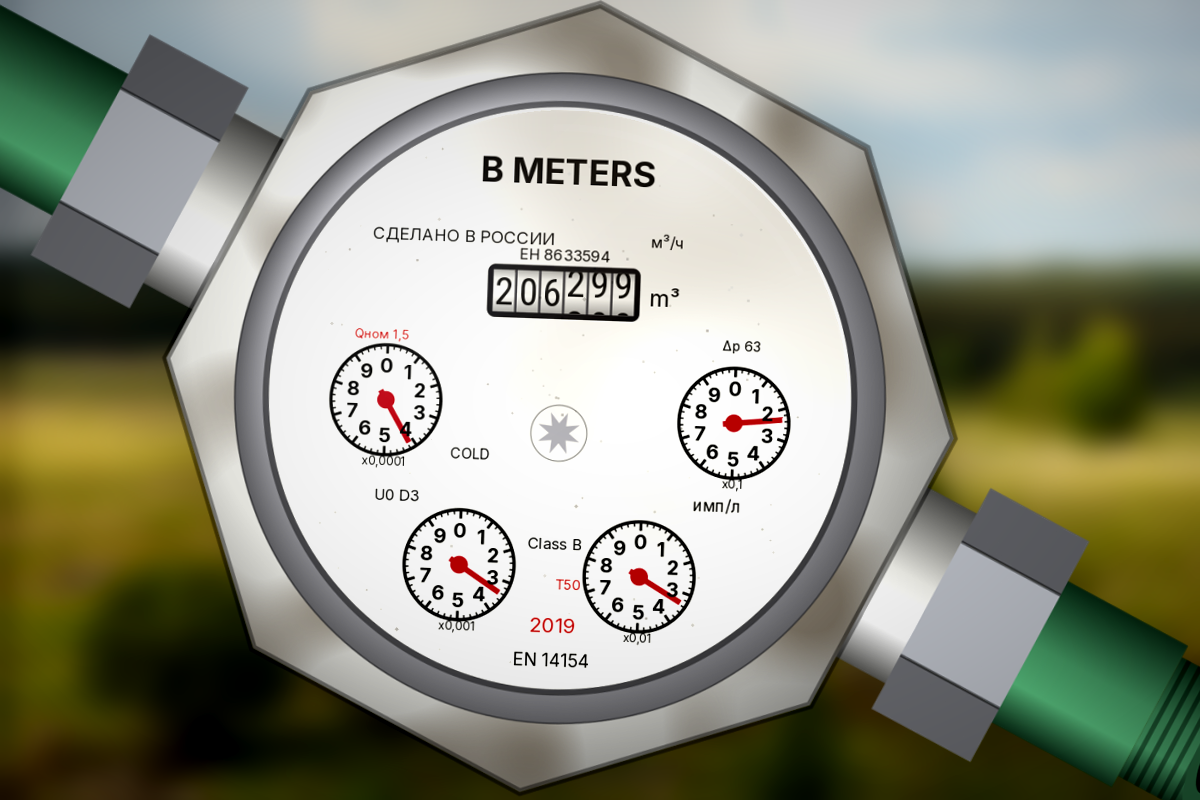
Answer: 206299.2334m³
